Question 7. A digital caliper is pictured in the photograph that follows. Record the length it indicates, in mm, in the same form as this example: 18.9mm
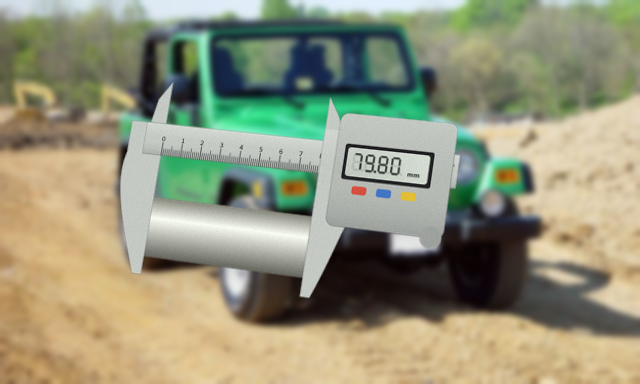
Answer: 79.80mm
